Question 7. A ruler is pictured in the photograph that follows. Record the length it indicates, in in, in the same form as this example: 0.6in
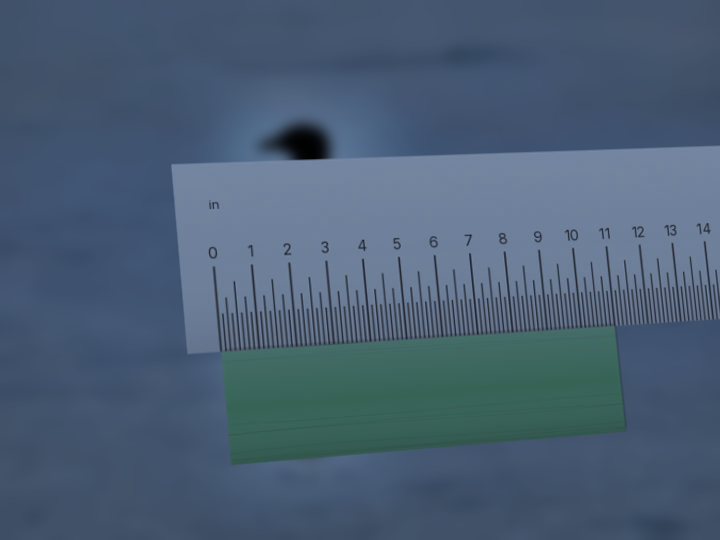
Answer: 11in
